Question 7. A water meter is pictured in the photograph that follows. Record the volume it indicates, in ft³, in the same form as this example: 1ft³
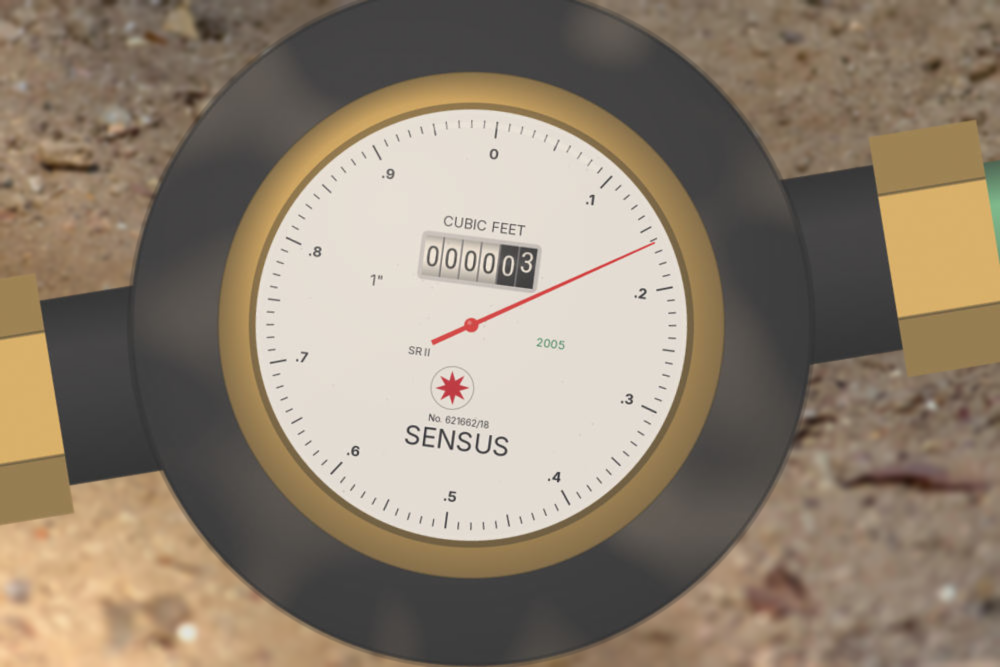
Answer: 3.16ft³
